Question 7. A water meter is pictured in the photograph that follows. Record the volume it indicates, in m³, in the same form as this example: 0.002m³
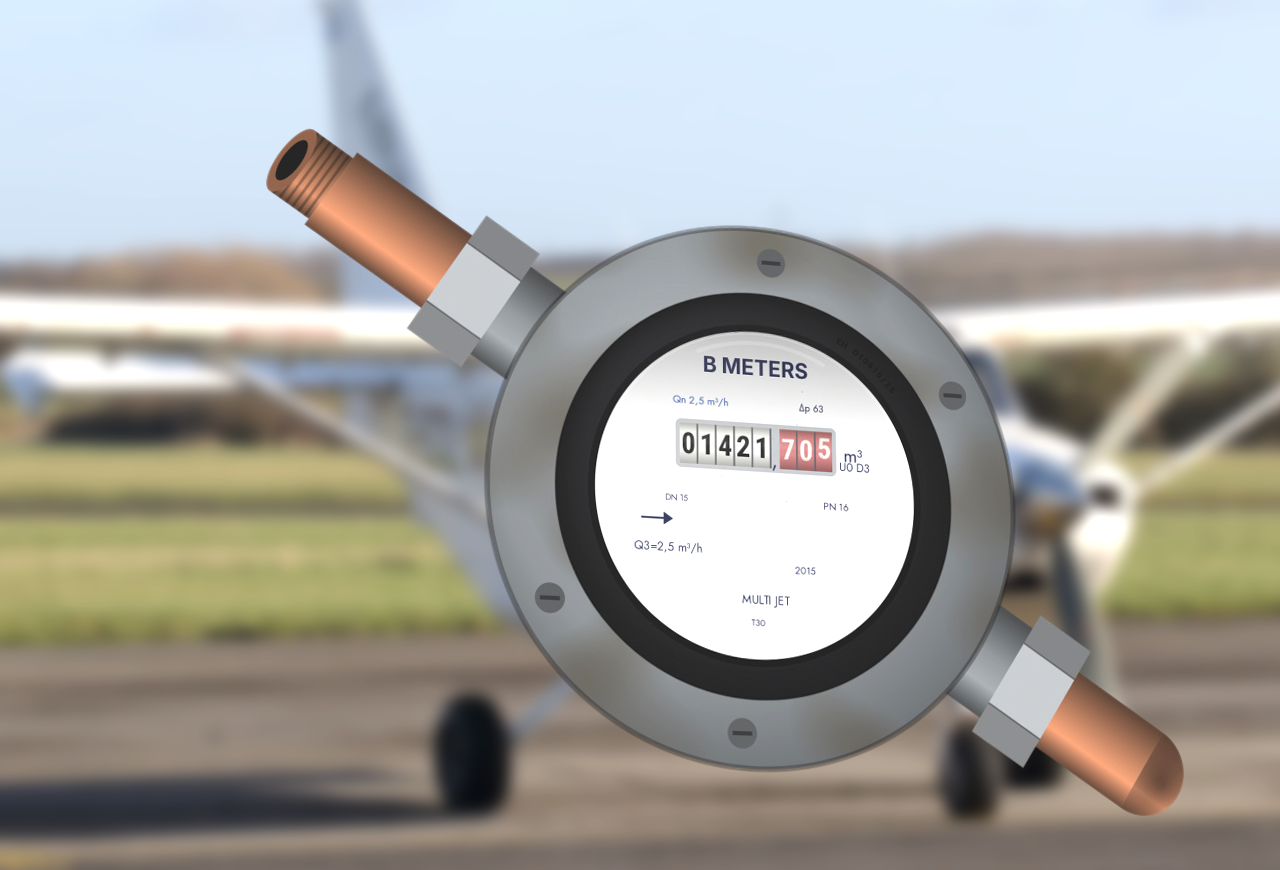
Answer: 1421.705m³
